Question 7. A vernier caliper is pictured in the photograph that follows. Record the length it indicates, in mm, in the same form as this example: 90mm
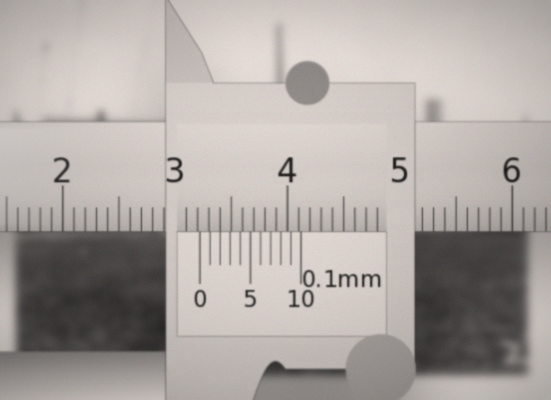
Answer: 32.2mm
